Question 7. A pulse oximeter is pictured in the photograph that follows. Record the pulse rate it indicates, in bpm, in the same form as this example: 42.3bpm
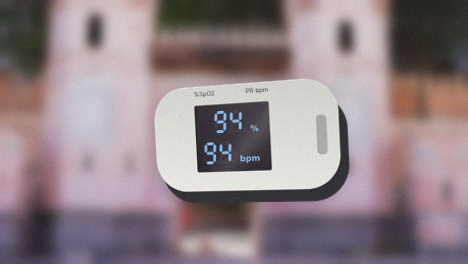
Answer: 94bpm
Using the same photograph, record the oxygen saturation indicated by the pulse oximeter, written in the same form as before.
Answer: 94%
